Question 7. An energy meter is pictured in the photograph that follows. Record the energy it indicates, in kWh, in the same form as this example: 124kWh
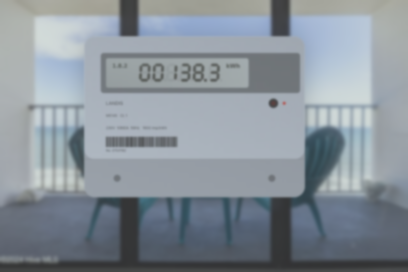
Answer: 138.3kWh
